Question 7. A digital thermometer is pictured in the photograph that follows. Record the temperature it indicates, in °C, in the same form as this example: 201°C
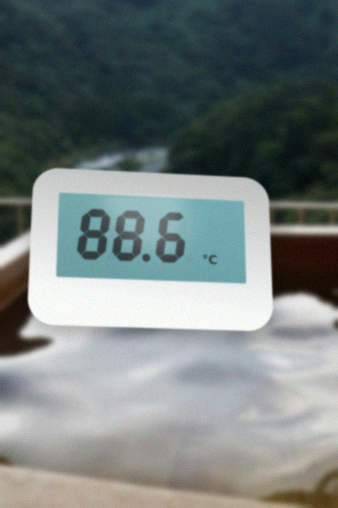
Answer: 88.6°C
